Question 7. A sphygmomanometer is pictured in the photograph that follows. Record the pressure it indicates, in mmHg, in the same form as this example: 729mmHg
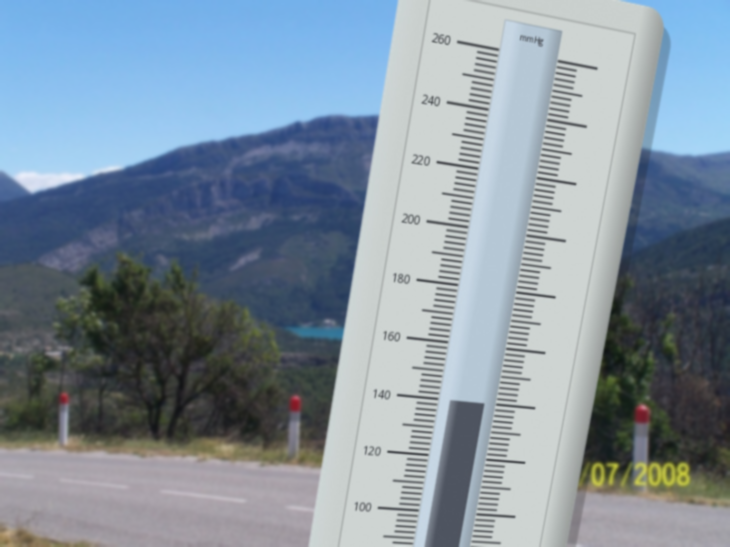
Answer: 140mmHg
